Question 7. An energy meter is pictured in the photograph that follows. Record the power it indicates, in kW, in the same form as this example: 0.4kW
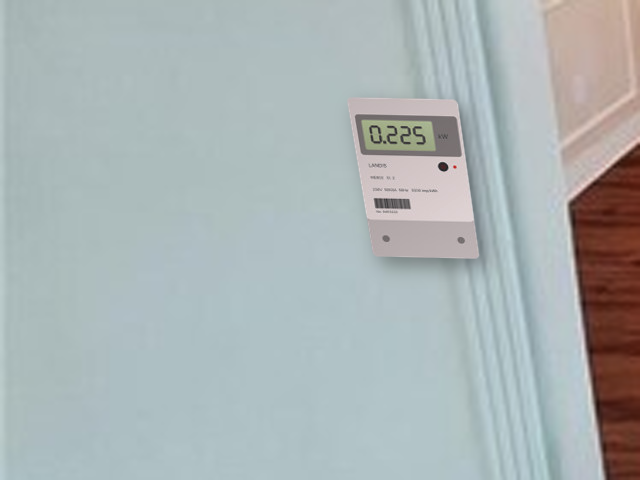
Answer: 0.225kW
